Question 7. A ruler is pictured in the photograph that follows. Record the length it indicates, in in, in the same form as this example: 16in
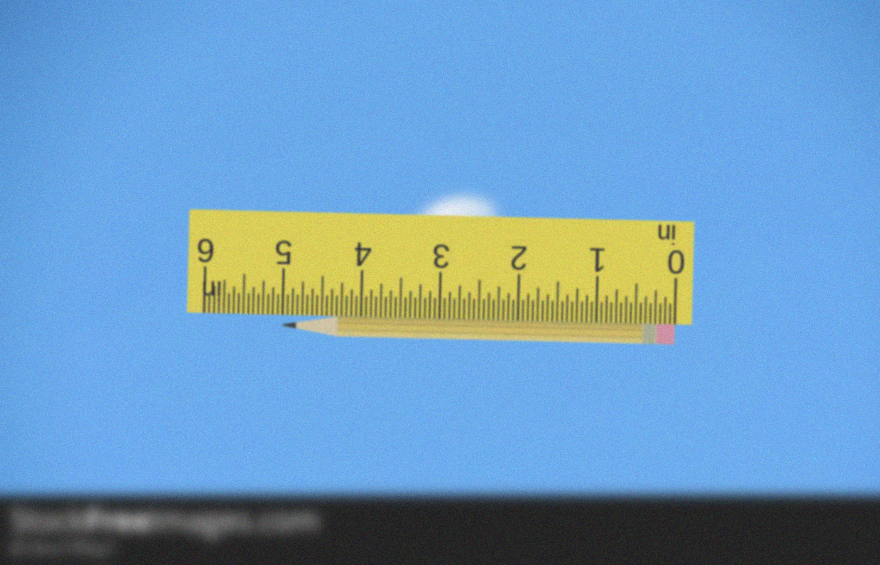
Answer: 5in
